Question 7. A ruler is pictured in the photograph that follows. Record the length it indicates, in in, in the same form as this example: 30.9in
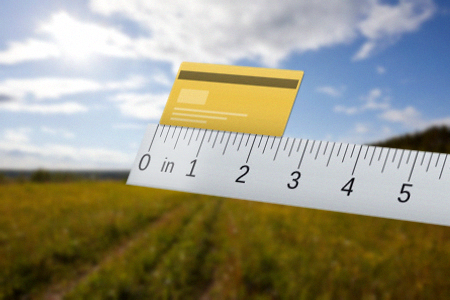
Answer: 2.5in
